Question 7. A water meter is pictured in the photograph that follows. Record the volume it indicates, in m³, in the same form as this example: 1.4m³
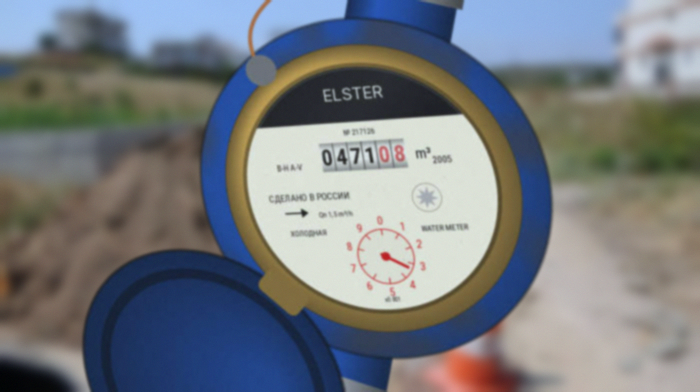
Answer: 471.083m³
